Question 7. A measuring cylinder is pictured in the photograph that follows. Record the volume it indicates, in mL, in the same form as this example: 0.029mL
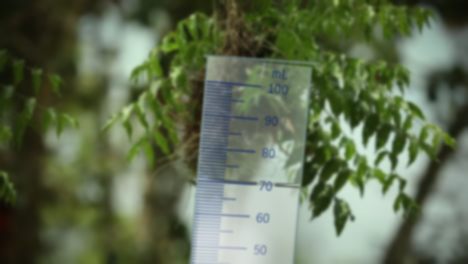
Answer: 70mL
